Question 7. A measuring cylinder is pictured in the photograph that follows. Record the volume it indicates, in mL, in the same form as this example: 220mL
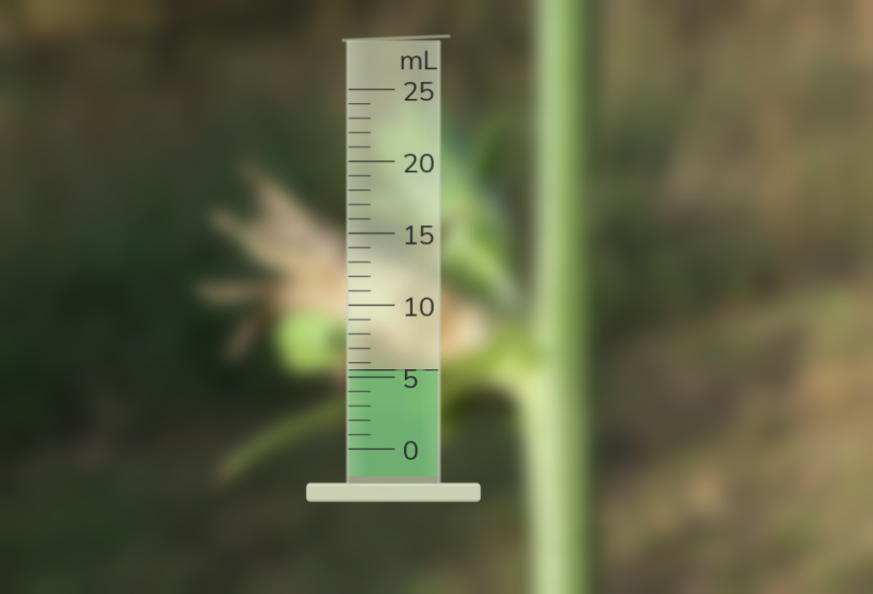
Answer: 5.5mL
